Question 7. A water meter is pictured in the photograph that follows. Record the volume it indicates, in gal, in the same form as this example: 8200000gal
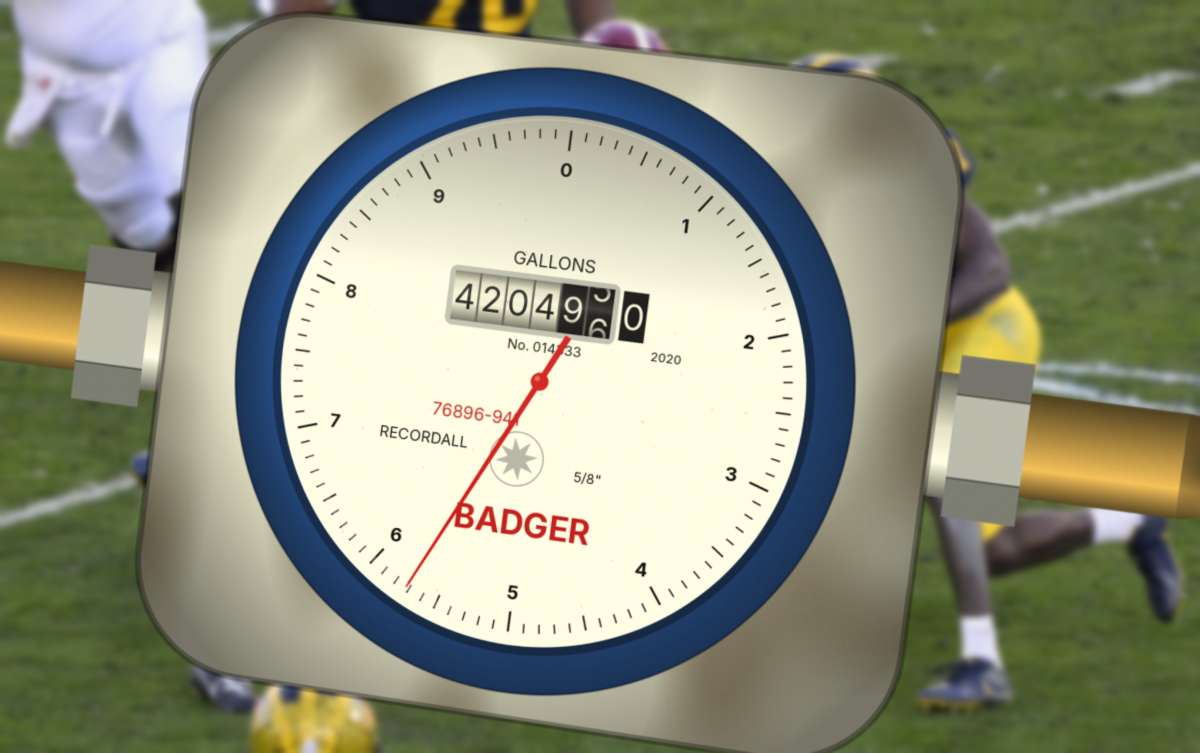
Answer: 4204955.7gal
